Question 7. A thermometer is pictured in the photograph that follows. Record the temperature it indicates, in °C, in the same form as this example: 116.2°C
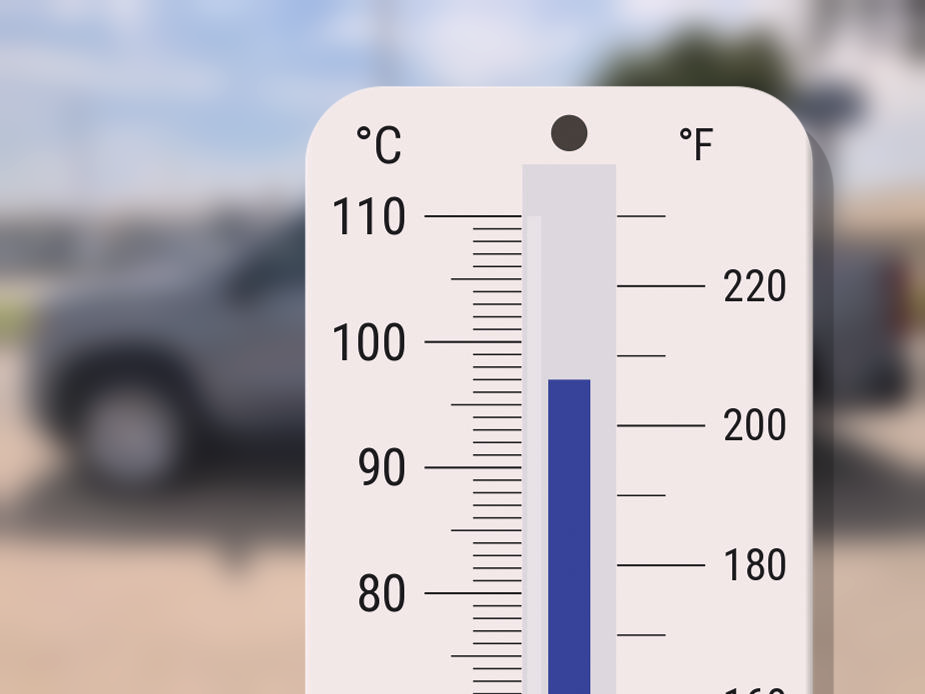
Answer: 97°C
